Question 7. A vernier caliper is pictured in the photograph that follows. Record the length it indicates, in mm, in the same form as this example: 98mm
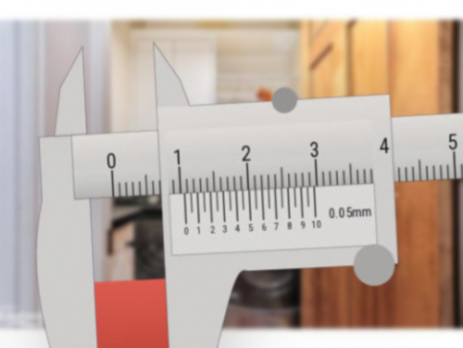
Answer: 10.6mm
